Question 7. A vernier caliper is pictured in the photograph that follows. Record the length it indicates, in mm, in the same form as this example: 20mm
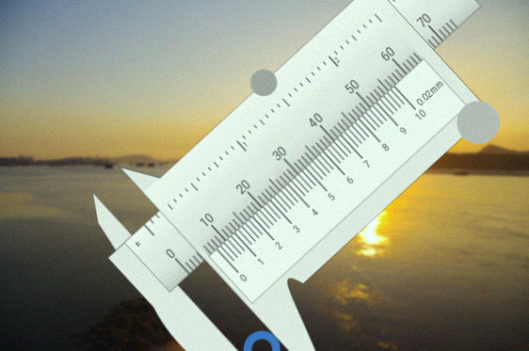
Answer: 7.5mm
